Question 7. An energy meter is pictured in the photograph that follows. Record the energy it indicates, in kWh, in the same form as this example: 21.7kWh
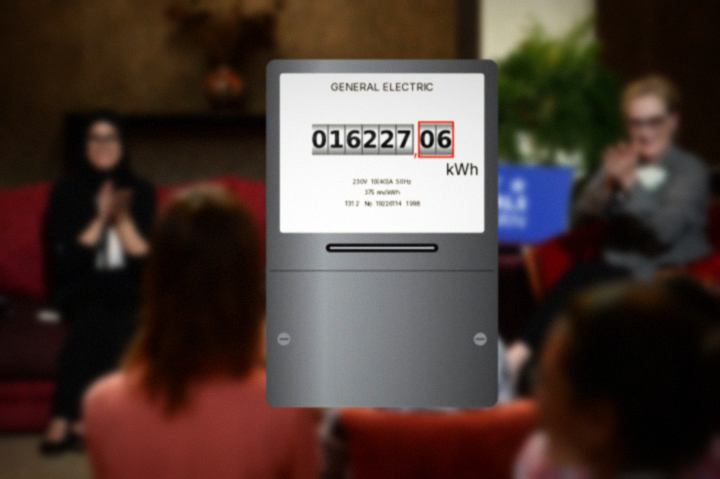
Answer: 16227.06kWh
